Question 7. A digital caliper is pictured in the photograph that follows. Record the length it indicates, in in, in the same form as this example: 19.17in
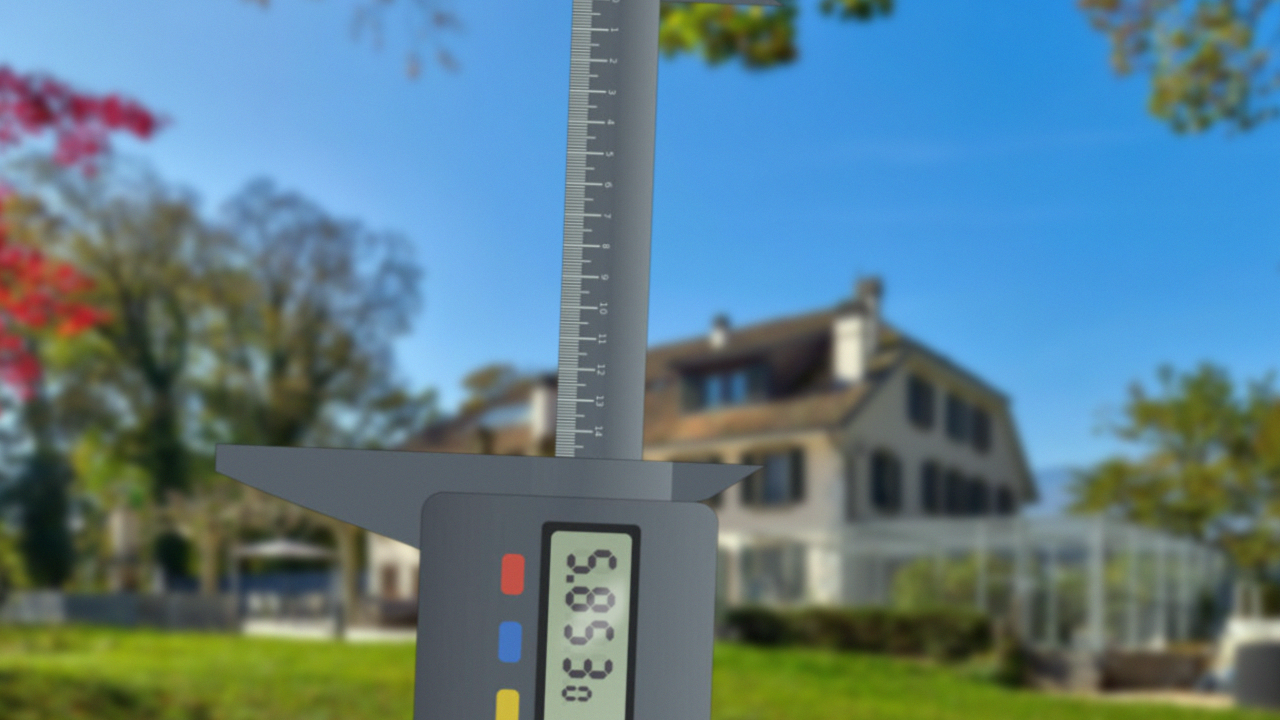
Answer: 5.8530in
